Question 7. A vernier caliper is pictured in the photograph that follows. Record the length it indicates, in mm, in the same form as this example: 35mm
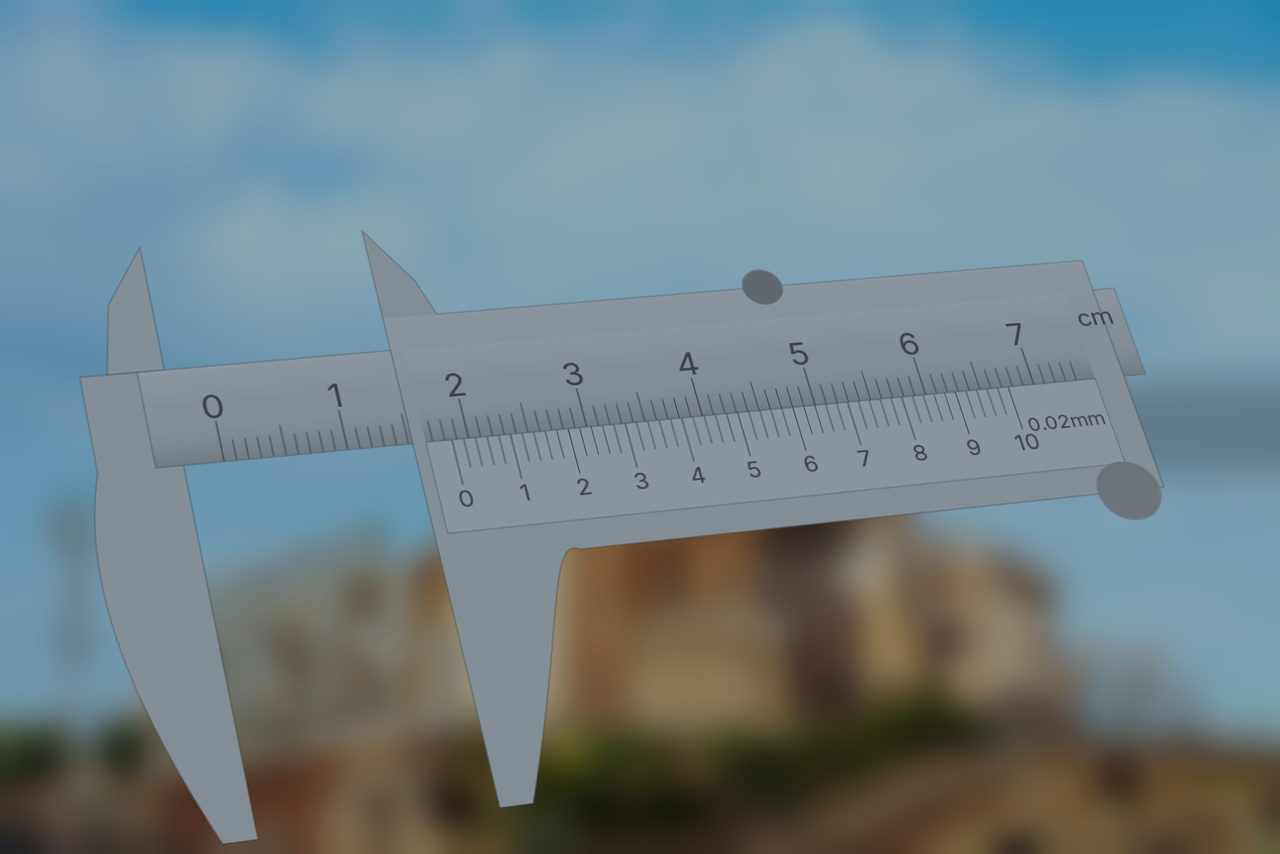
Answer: 18.6mm
